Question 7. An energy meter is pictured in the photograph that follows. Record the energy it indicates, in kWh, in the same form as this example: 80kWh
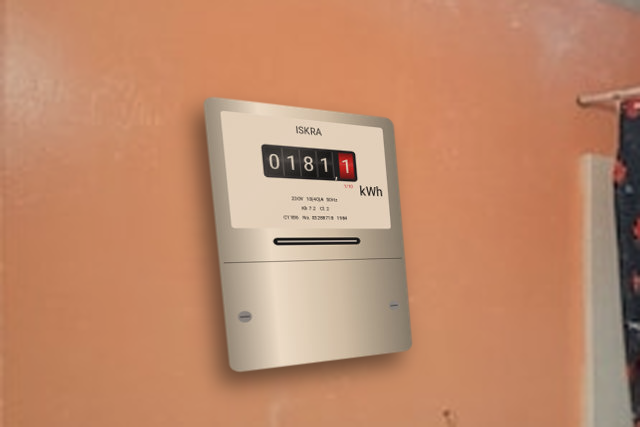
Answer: 181.1kWh
